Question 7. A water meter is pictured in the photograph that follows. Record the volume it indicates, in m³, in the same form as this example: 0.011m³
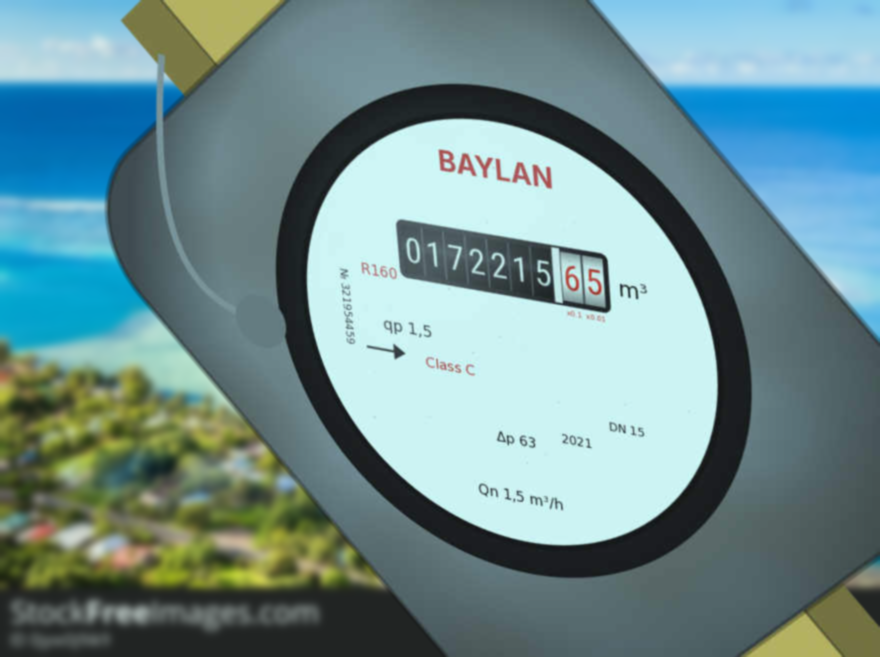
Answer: 172215.65m³
